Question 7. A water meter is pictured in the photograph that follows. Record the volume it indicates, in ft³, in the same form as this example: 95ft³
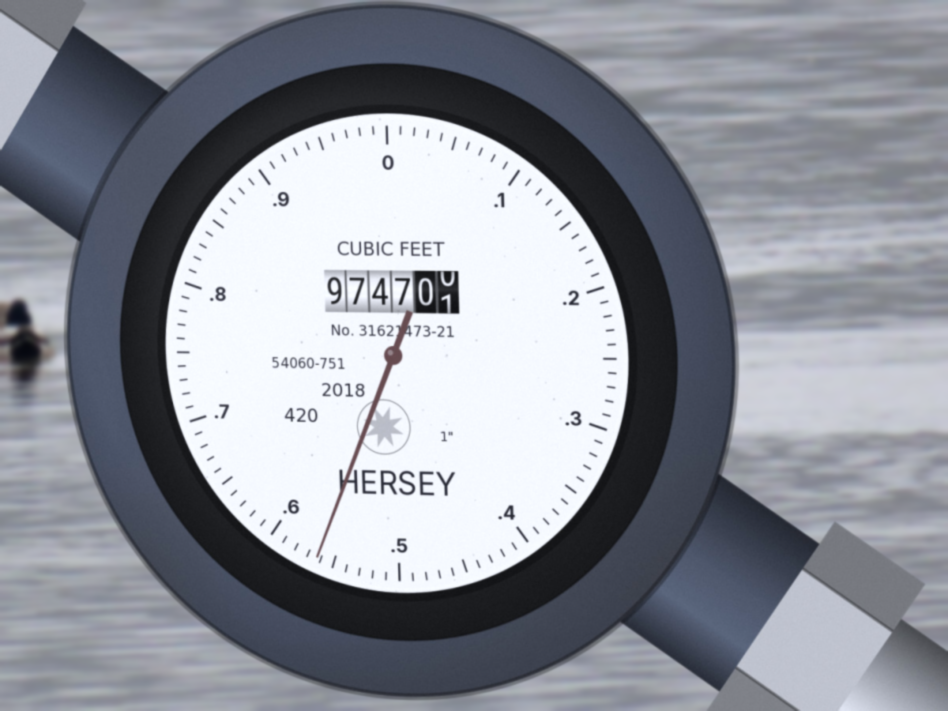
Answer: 974700.56ft³
